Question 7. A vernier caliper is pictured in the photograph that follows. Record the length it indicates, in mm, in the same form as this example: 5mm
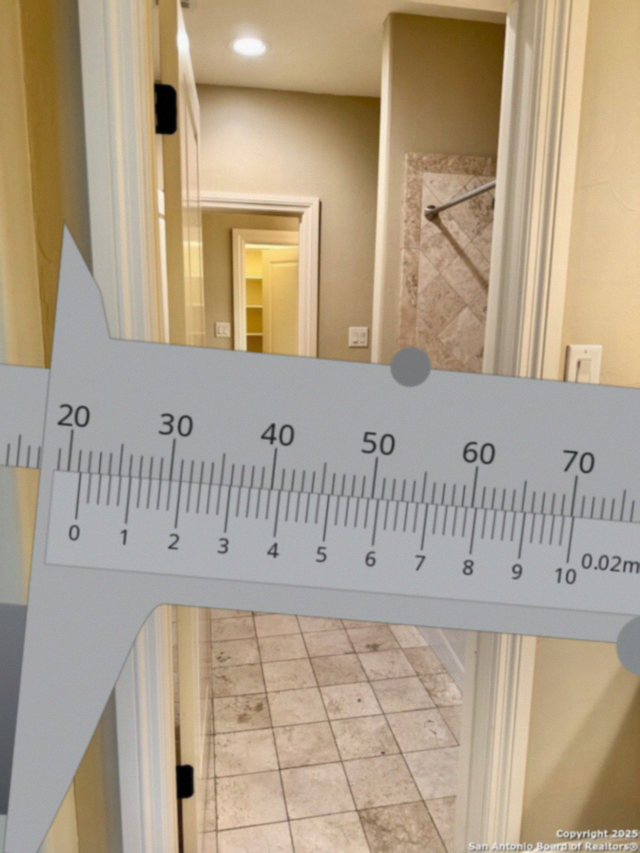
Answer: 21.2mm
